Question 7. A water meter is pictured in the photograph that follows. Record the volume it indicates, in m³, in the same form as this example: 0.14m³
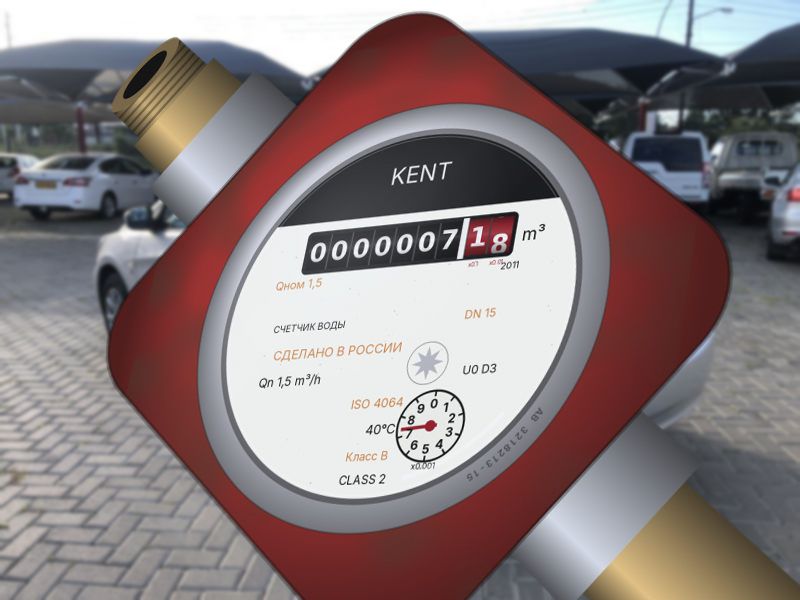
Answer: 7.177m³
